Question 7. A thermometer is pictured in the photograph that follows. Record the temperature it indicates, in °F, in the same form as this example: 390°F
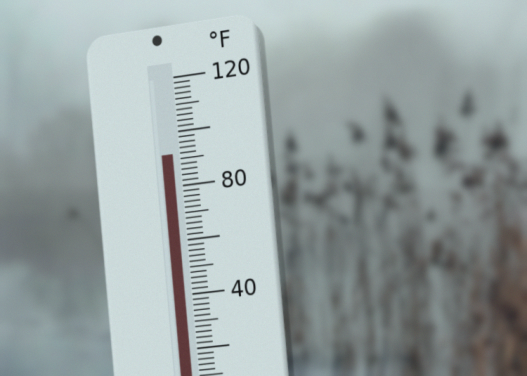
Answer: 92°F
